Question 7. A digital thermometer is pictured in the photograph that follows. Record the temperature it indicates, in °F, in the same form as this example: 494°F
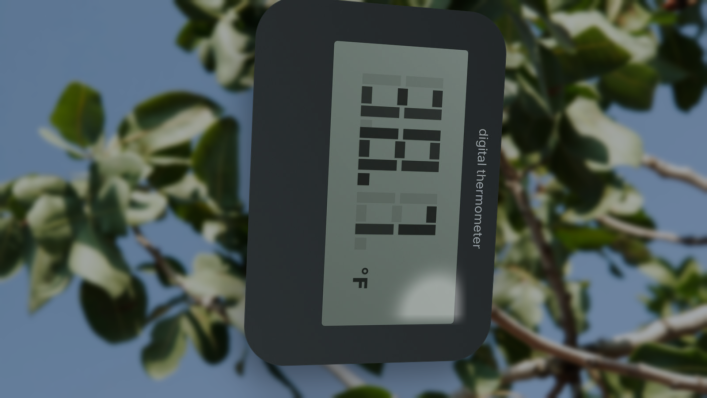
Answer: 38.7°F
